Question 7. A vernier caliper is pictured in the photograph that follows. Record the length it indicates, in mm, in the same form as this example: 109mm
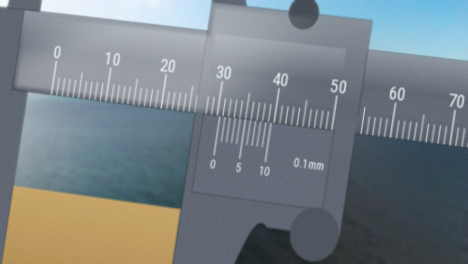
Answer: 30.5mm
